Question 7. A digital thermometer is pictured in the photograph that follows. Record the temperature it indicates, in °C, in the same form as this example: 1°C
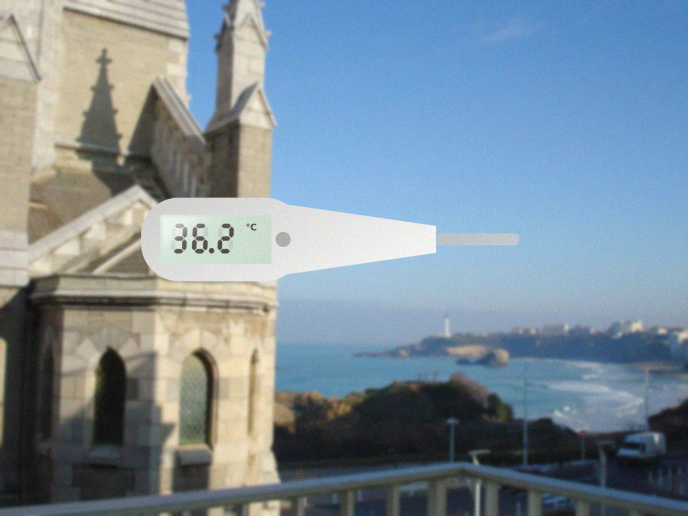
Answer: 36.2°C
